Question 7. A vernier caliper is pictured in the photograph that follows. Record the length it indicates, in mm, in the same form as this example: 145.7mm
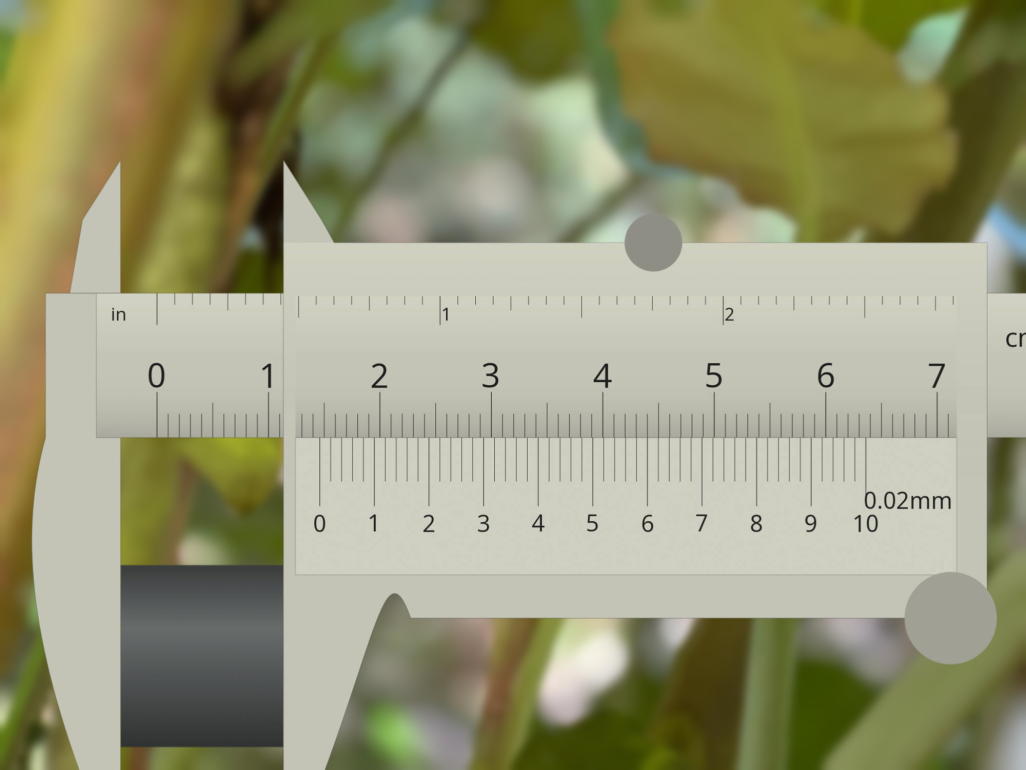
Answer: 14.6mm
